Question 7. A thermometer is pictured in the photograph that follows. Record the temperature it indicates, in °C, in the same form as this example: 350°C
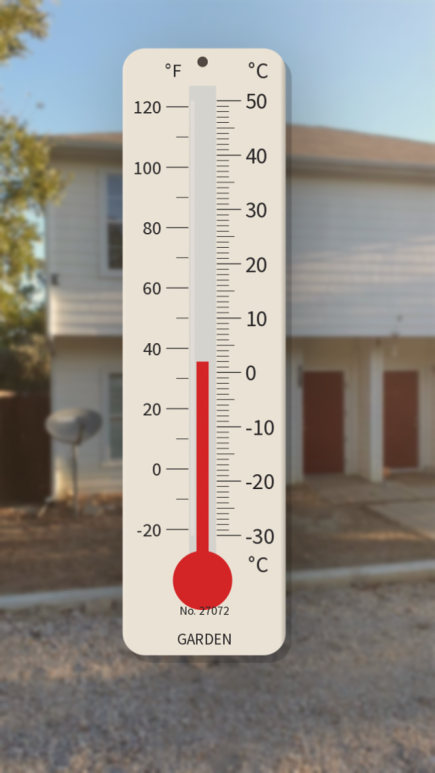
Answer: 2°C
